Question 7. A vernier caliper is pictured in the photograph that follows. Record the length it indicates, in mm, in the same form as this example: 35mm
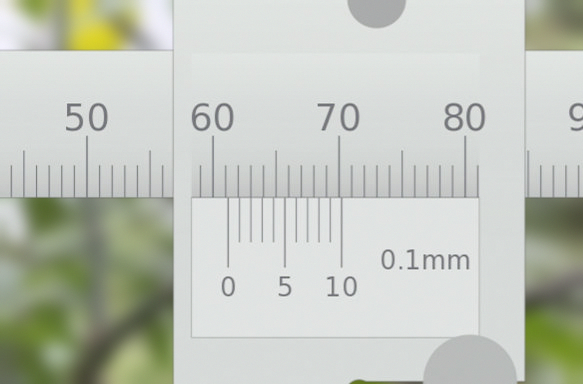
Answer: 61.2mm
